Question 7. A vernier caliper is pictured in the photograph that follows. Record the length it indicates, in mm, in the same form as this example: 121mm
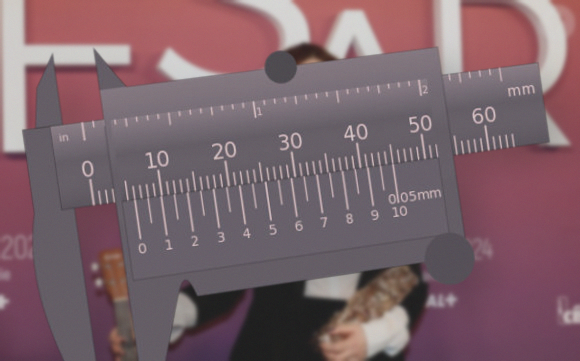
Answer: 6.0mm
